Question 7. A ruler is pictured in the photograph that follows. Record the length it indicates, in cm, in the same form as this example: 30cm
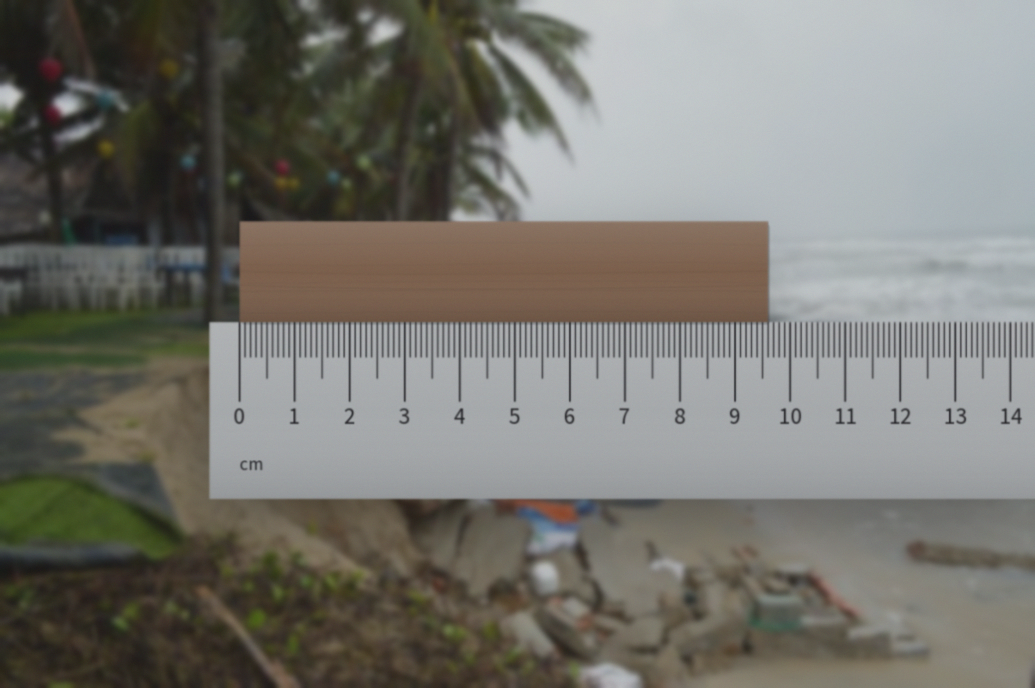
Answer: 9.6cm
